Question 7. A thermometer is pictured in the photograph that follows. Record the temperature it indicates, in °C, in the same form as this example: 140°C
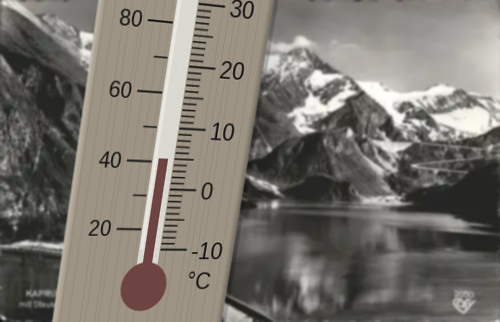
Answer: 5°C
